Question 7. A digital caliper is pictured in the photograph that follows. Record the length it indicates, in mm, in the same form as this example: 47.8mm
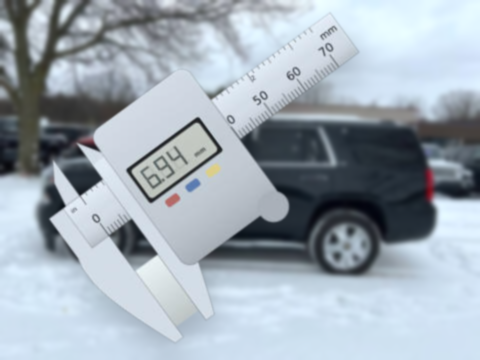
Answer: 6.94mm
